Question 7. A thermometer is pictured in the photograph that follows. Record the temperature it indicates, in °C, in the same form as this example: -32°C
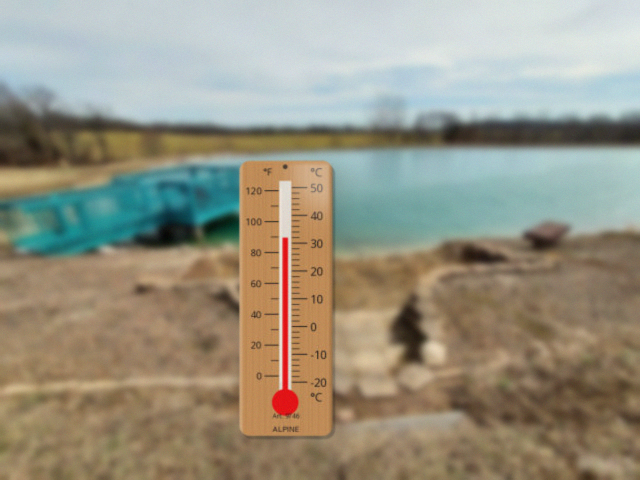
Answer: 32°C
